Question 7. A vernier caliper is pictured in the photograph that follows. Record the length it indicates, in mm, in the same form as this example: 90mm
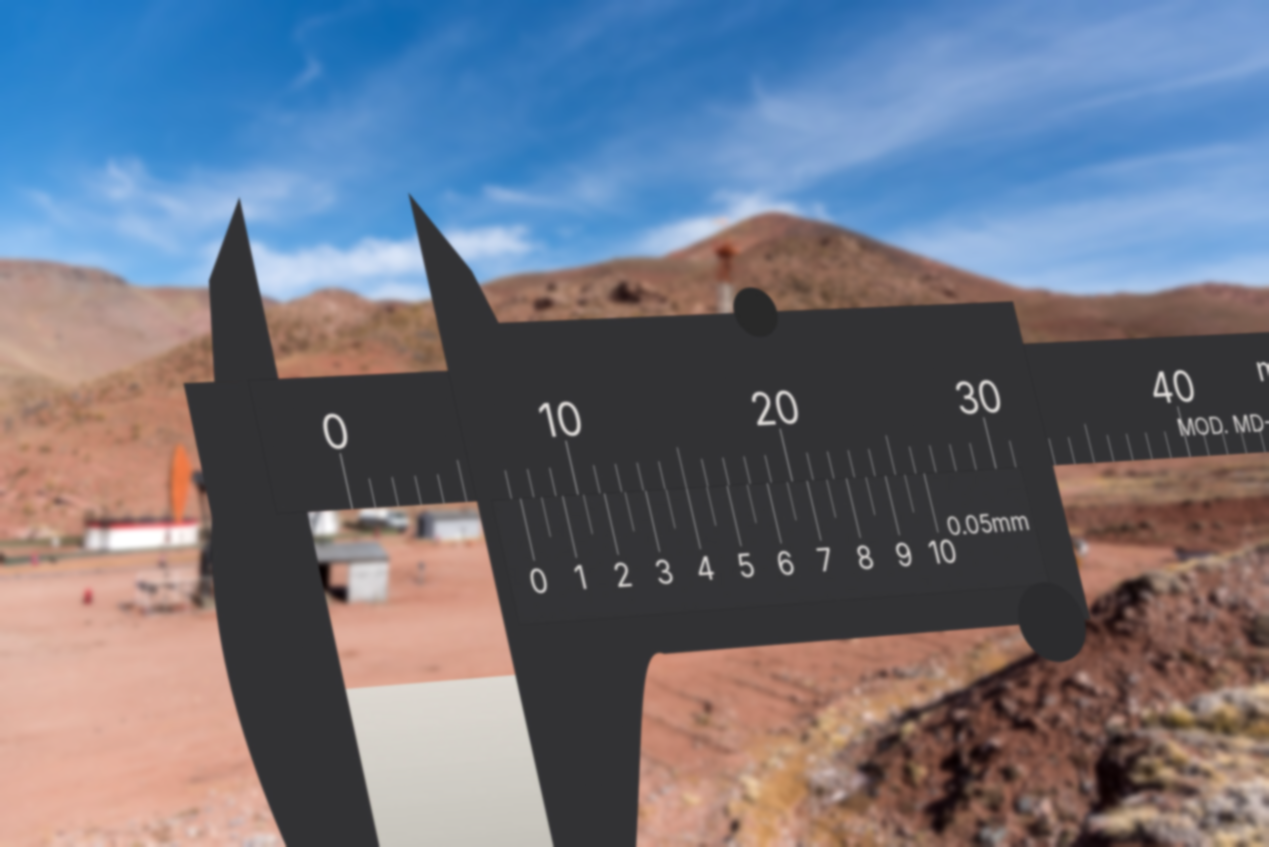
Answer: 7.4mm
